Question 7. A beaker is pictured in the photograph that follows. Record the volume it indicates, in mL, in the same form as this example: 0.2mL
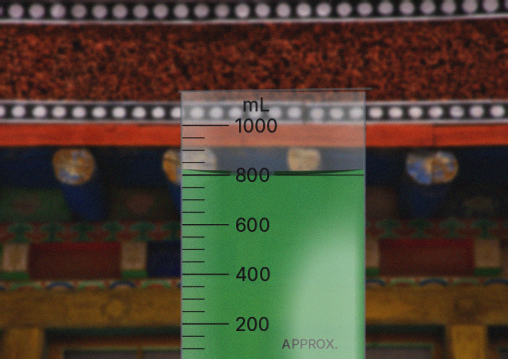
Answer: 800mL
